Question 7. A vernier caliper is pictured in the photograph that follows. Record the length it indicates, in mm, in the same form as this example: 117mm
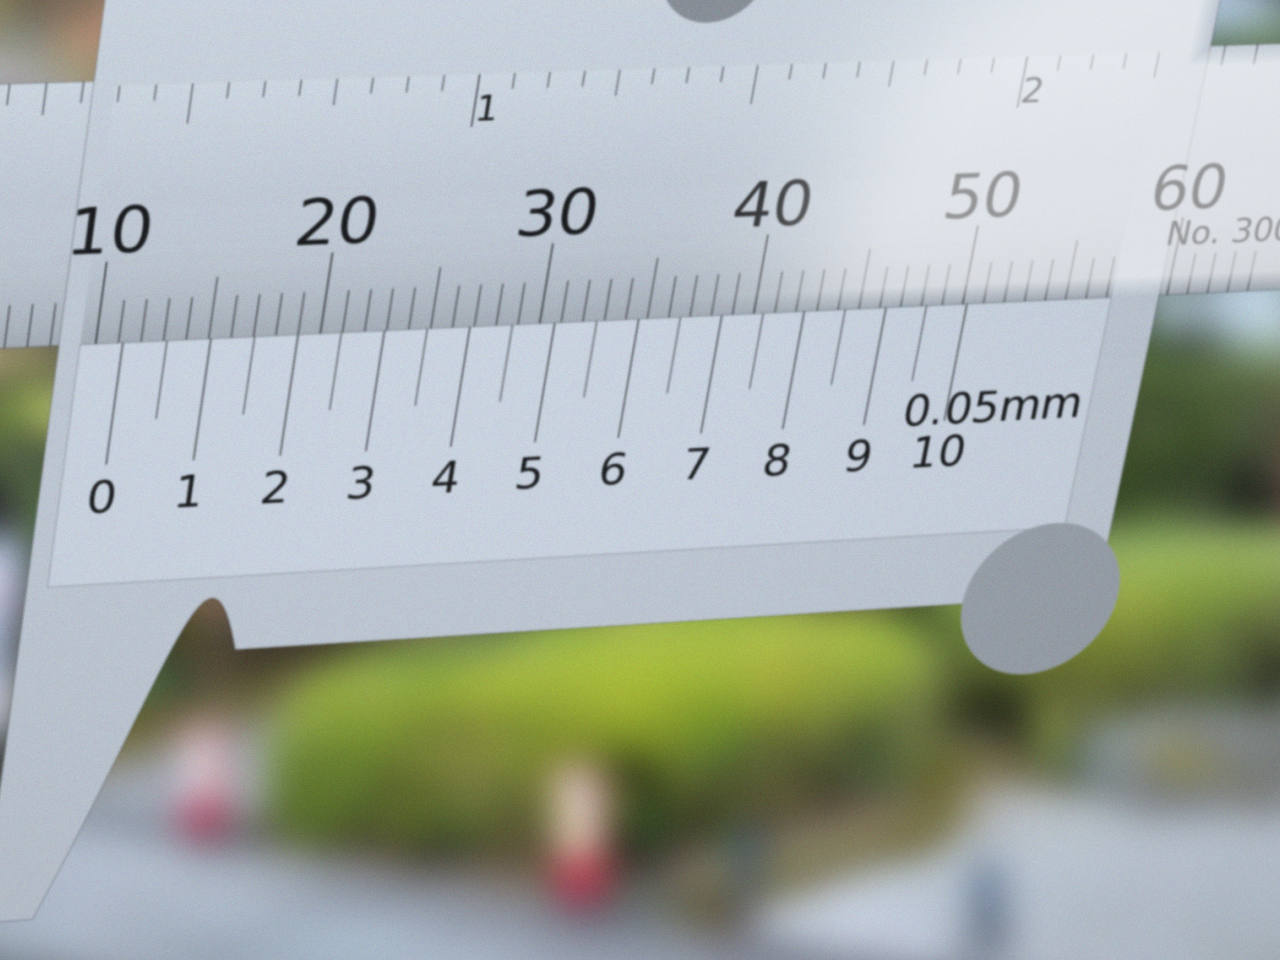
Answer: 11.2mm
